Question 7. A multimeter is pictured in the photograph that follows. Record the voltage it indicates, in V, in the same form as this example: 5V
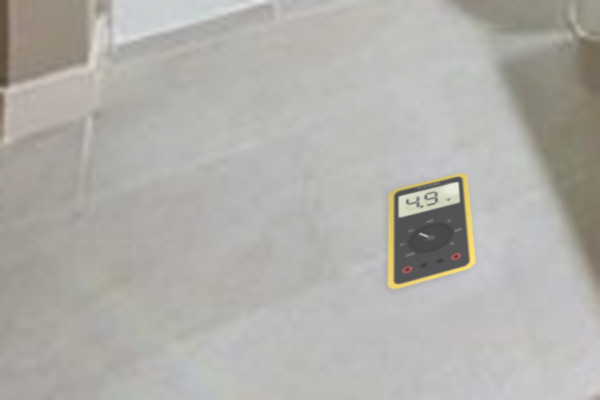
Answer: 4.9V
